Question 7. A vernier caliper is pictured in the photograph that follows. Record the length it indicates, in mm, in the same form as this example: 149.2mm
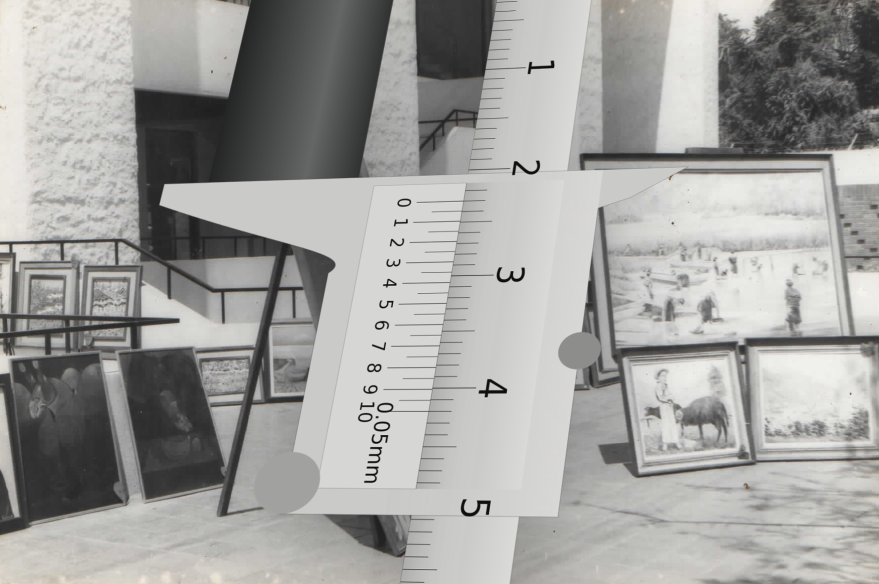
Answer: 23.0mm
